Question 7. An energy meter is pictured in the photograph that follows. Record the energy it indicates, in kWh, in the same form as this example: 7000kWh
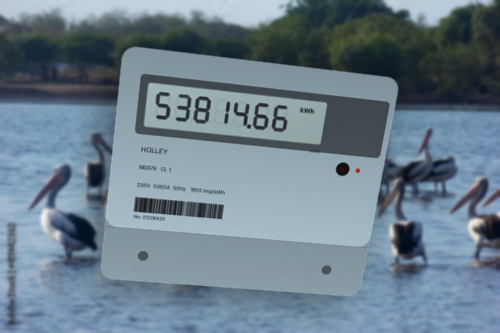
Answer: 53814.66kWh
